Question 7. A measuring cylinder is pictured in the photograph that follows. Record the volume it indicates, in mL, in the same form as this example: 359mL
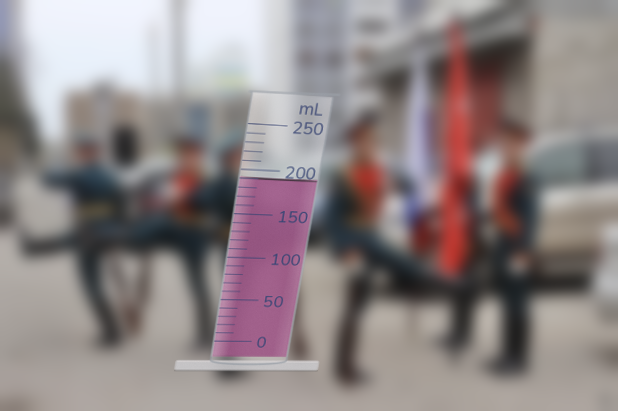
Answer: 190mL
